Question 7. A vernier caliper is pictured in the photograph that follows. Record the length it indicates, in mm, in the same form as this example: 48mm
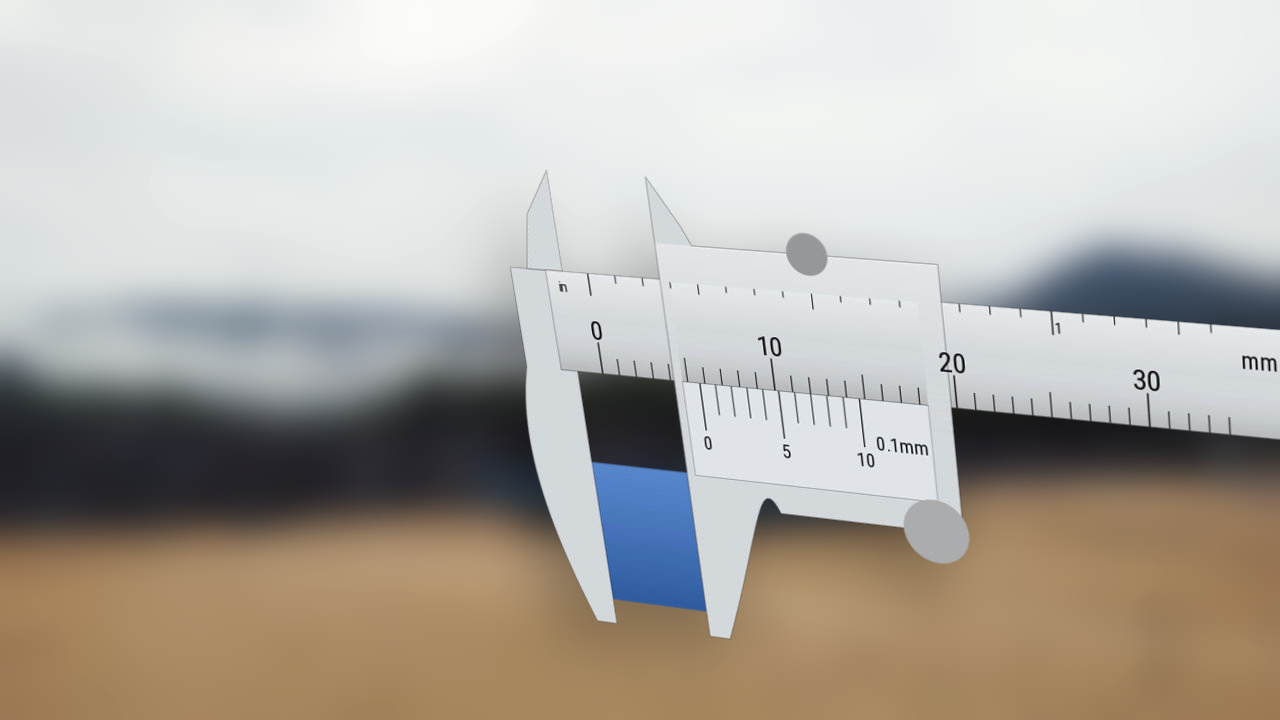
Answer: 5.7mm
